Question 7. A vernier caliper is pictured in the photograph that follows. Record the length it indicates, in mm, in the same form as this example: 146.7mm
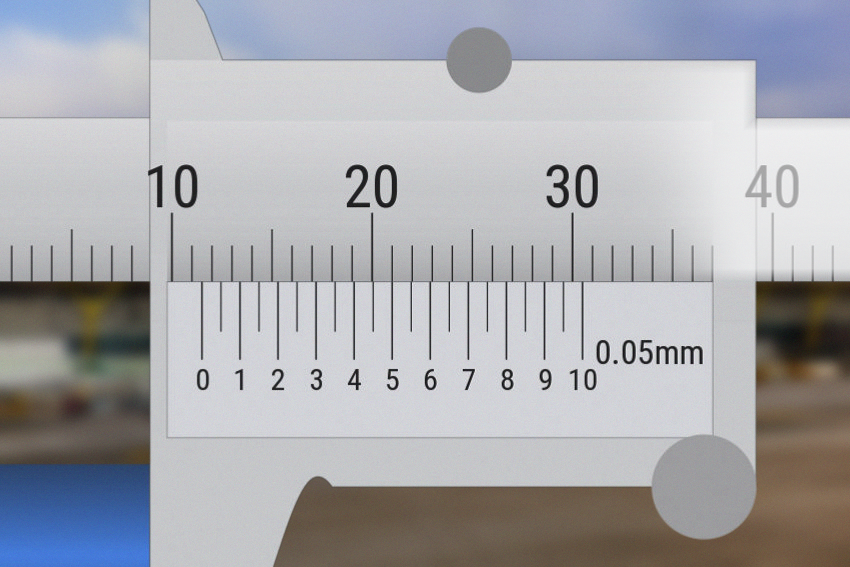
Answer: 11.5mm
